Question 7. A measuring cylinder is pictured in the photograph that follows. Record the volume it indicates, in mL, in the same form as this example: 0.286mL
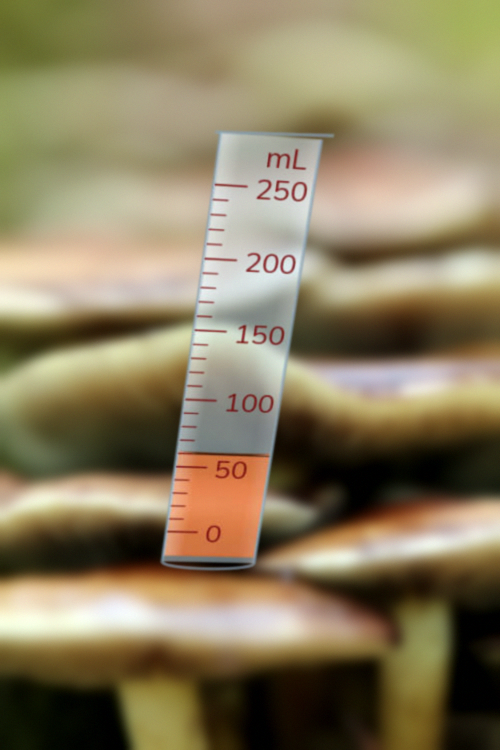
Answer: 60mL
